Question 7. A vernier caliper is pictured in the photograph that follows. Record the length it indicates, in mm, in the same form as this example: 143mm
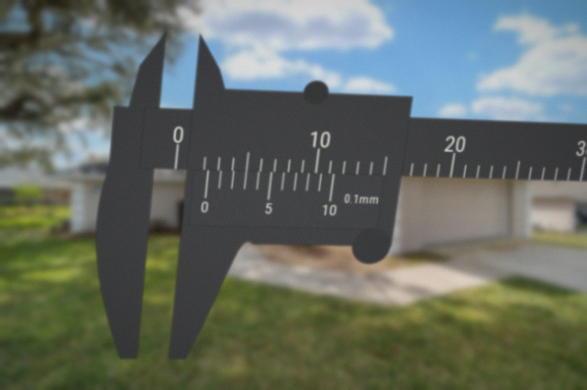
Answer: 2.3mm
